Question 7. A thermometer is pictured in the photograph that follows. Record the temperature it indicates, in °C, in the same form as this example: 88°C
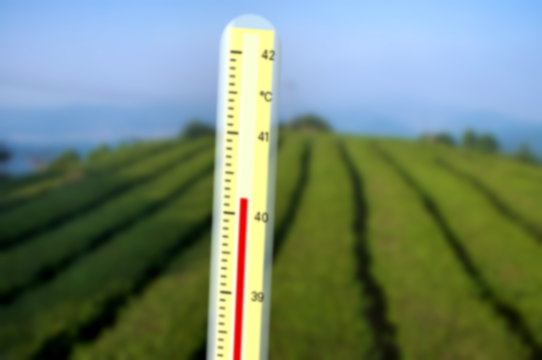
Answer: 40.2°C
